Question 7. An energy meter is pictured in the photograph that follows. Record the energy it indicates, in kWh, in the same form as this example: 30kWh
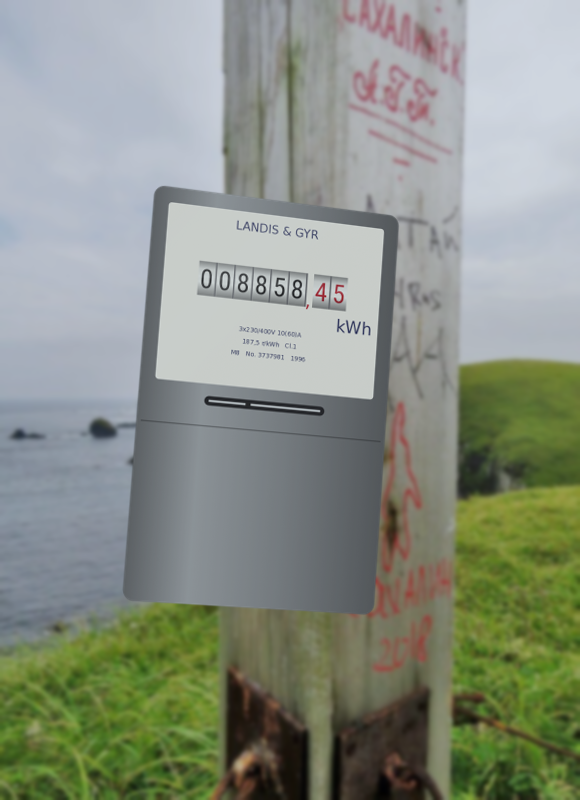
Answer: 8858.45kWh
